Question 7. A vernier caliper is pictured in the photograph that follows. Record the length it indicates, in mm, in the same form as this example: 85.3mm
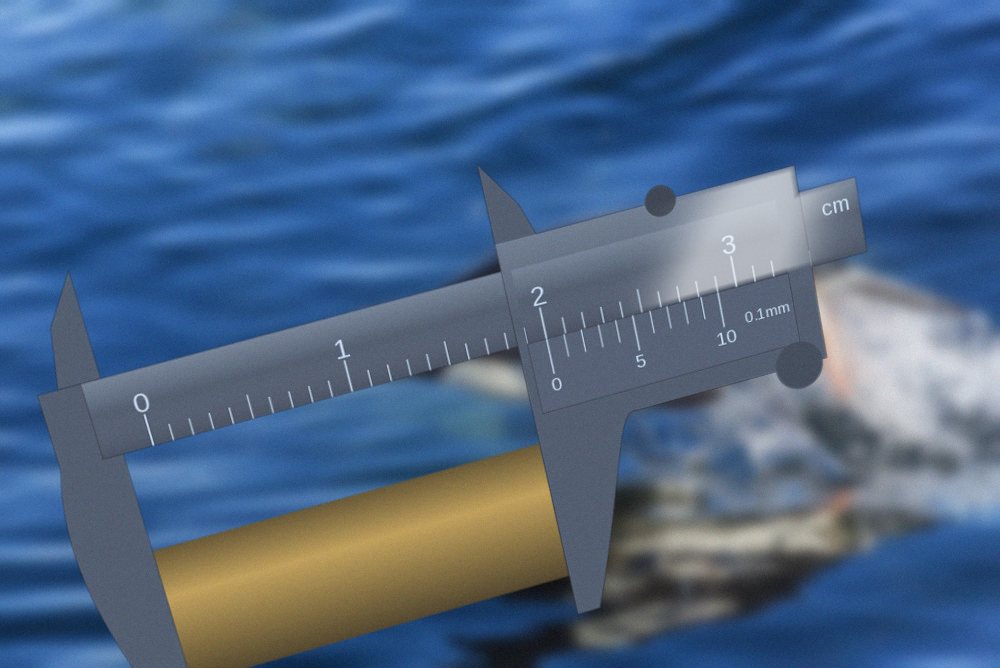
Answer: 20.0mm
